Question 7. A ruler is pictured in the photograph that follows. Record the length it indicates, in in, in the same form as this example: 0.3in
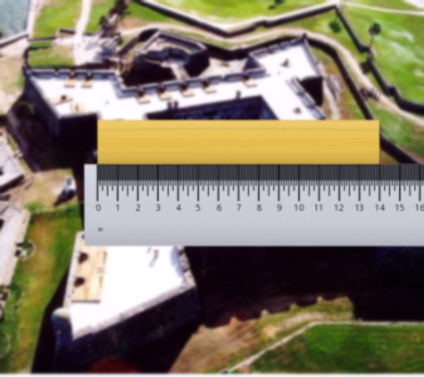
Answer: 14in
